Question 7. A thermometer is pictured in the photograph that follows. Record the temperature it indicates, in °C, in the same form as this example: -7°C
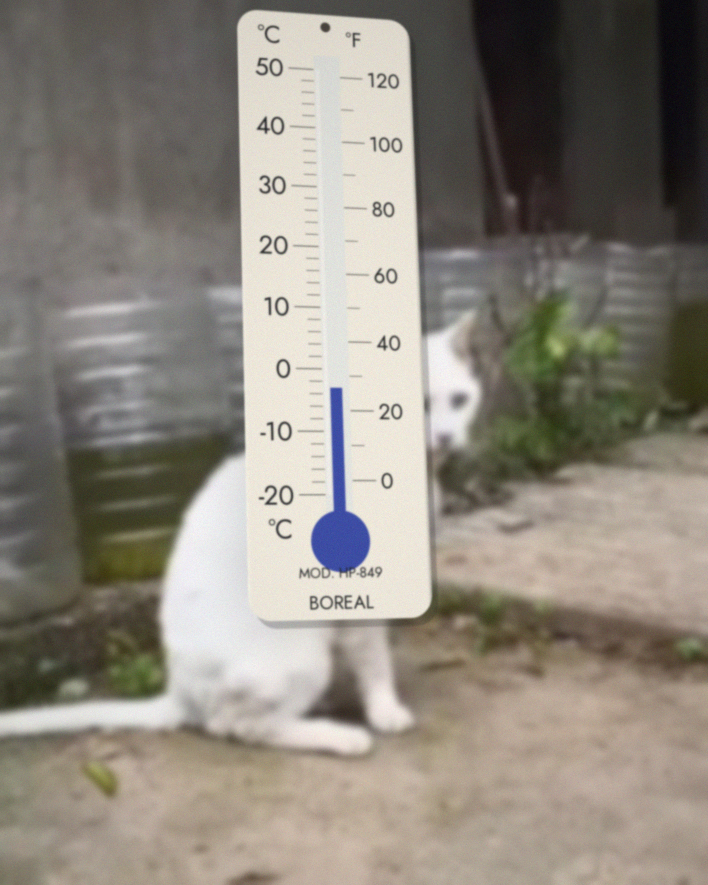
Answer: -3°C
